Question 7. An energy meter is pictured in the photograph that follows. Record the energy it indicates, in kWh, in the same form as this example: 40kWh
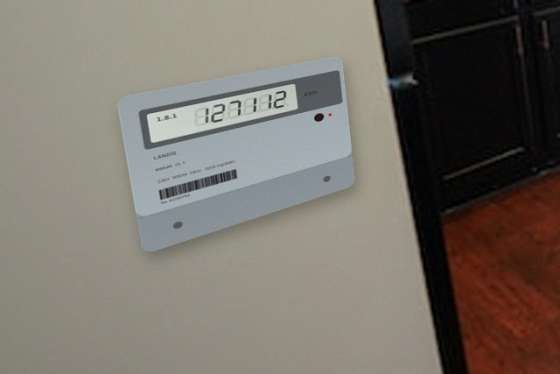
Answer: 127112kWh
